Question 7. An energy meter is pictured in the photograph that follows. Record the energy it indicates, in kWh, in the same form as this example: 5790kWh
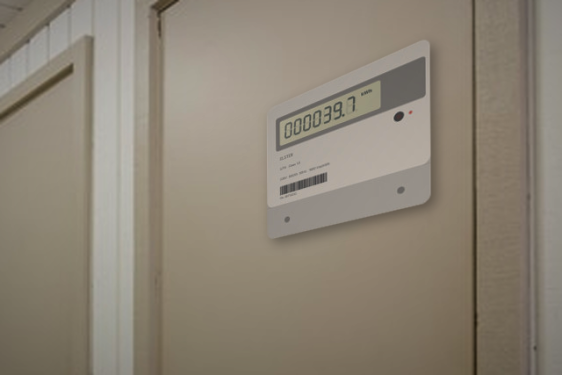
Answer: 39.7kWh
